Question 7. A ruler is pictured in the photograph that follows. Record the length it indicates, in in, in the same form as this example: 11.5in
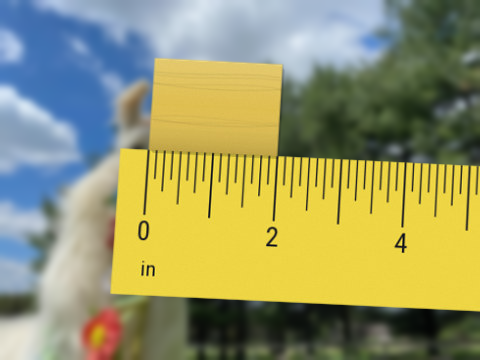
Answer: 2in
